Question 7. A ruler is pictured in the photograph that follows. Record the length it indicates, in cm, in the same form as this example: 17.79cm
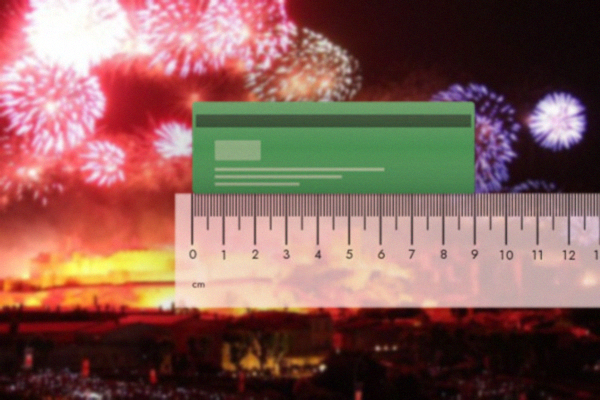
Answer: 9cm
